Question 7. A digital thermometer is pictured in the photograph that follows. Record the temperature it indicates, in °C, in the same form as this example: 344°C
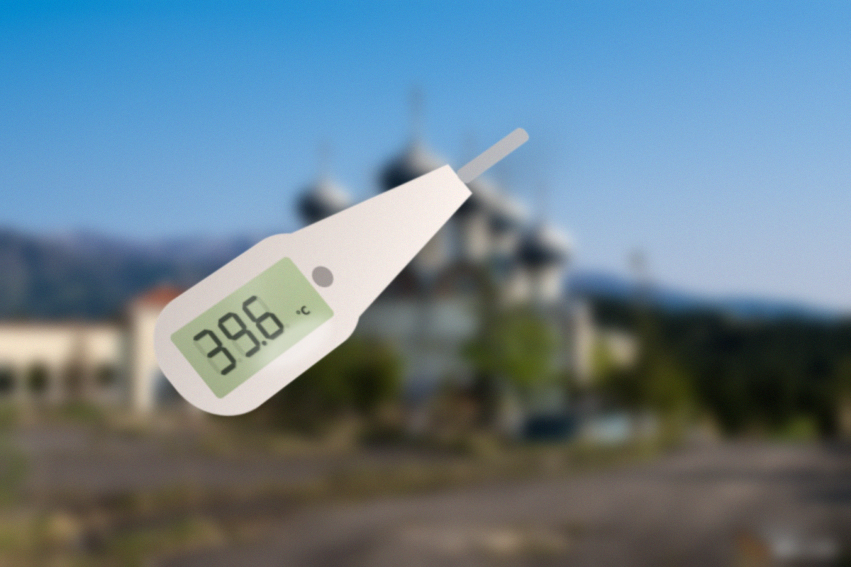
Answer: 39.6°C
